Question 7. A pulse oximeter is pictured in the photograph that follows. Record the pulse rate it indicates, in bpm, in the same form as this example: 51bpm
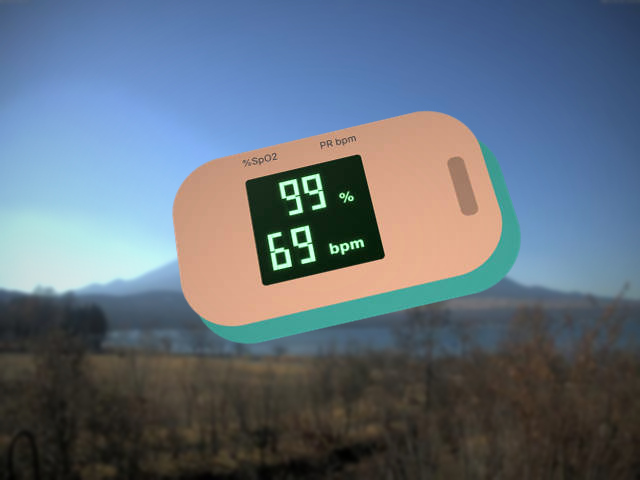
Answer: 69bpm
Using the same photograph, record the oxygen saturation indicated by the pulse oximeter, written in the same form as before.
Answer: 99%
